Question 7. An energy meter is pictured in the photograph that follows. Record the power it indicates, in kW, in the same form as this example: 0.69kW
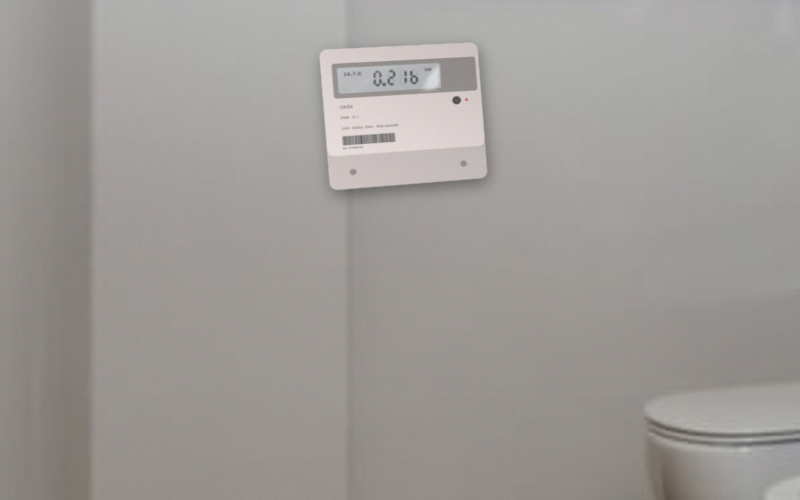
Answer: 0.216kW
